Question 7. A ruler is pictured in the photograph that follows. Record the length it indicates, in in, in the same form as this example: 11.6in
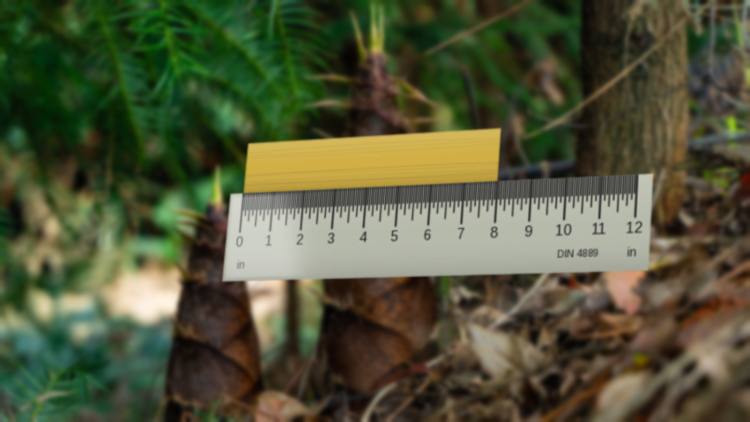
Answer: 8in
